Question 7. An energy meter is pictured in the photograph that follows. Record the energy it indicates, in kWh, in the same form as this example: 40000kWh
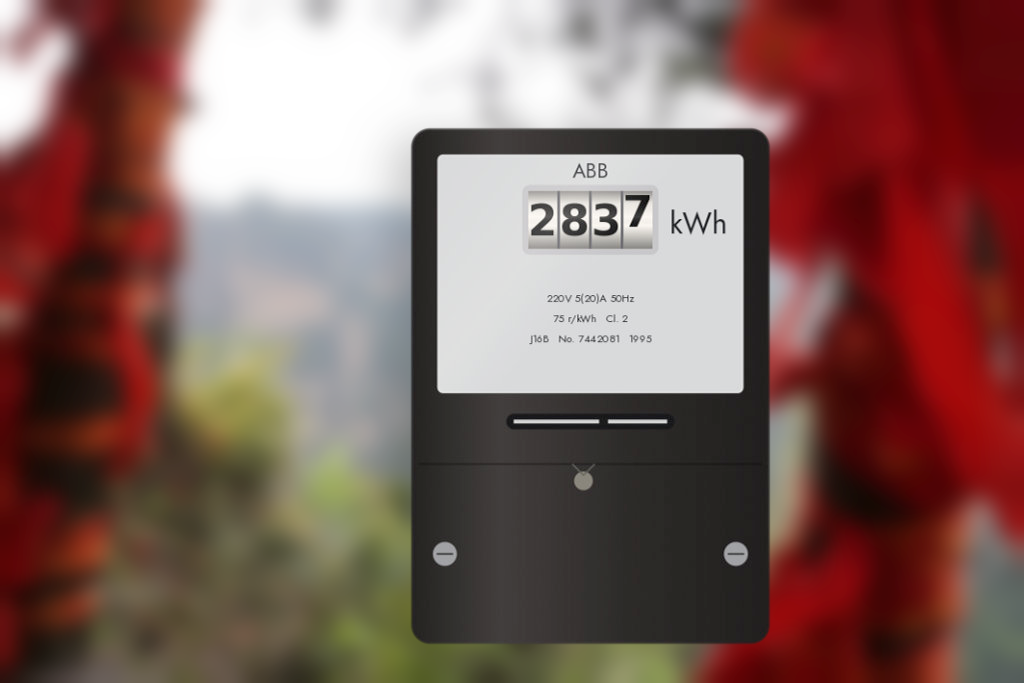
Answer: 2837kWh
